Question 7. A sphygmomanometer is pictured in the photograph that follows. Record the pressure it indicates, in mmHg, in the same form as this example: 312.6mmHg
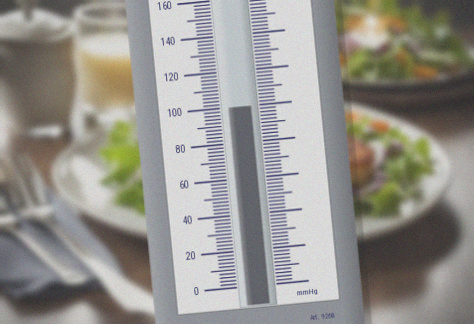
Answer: 100mmHg
